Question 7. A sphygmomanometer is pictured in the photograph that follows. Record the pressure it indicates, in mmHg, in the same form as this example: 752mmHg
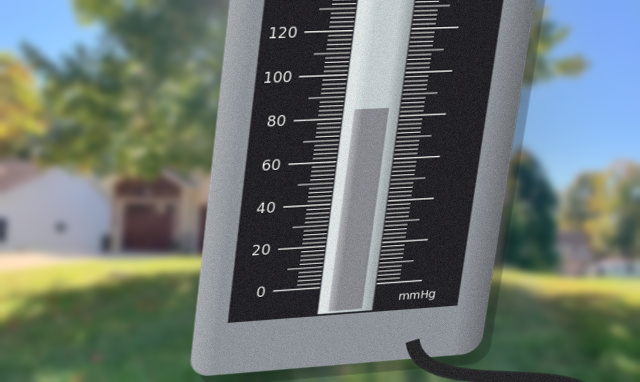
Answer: 84mmHg
